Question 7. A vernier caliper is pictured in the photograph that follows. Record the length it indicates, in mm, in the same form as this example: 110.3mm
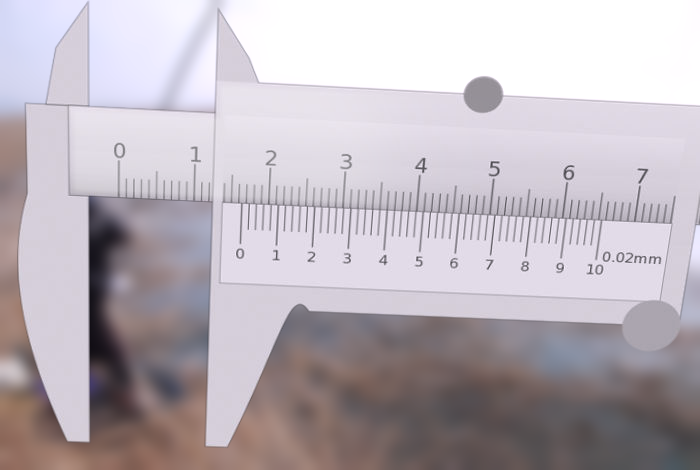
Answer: 16.4mm
